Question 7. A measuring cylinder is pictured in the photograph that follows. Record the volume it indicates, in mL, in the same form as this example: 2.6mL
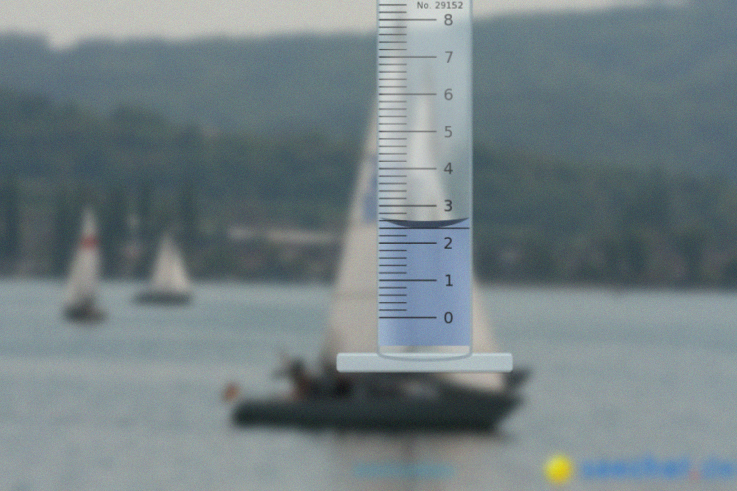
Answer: 2.4mL
